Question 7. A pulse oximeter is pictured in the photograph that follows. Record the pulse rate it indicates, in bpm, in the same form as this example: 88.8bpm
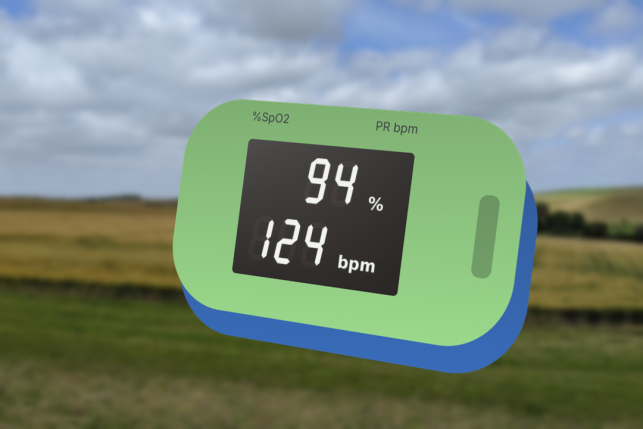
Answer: 124bpm
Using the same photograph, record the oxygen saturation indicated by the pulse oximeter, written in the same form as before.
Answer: 94%
